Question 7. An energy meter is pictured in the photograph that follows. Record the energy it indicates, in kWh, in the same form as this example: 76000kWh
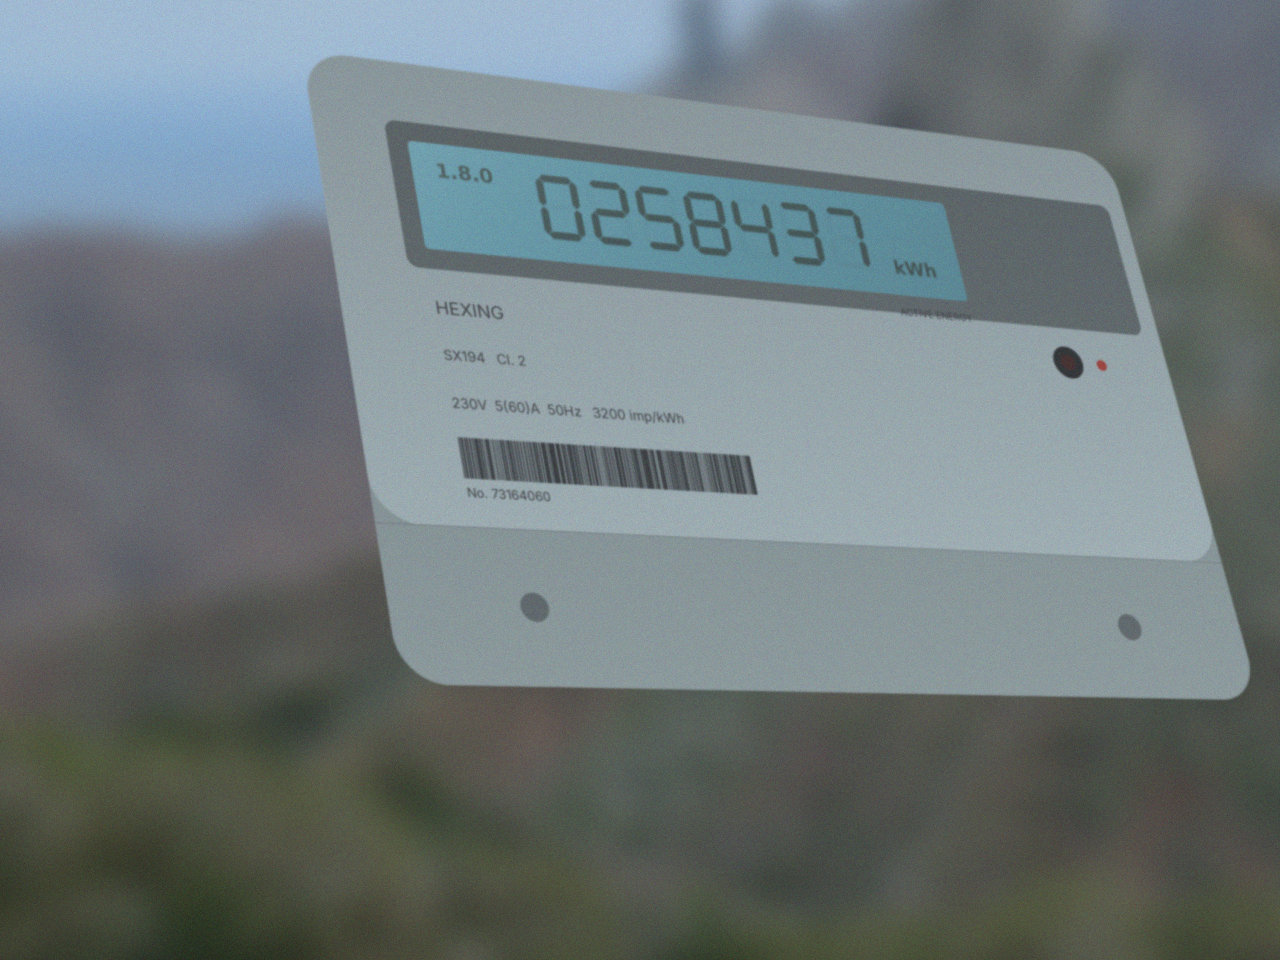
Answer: 258437kWh
